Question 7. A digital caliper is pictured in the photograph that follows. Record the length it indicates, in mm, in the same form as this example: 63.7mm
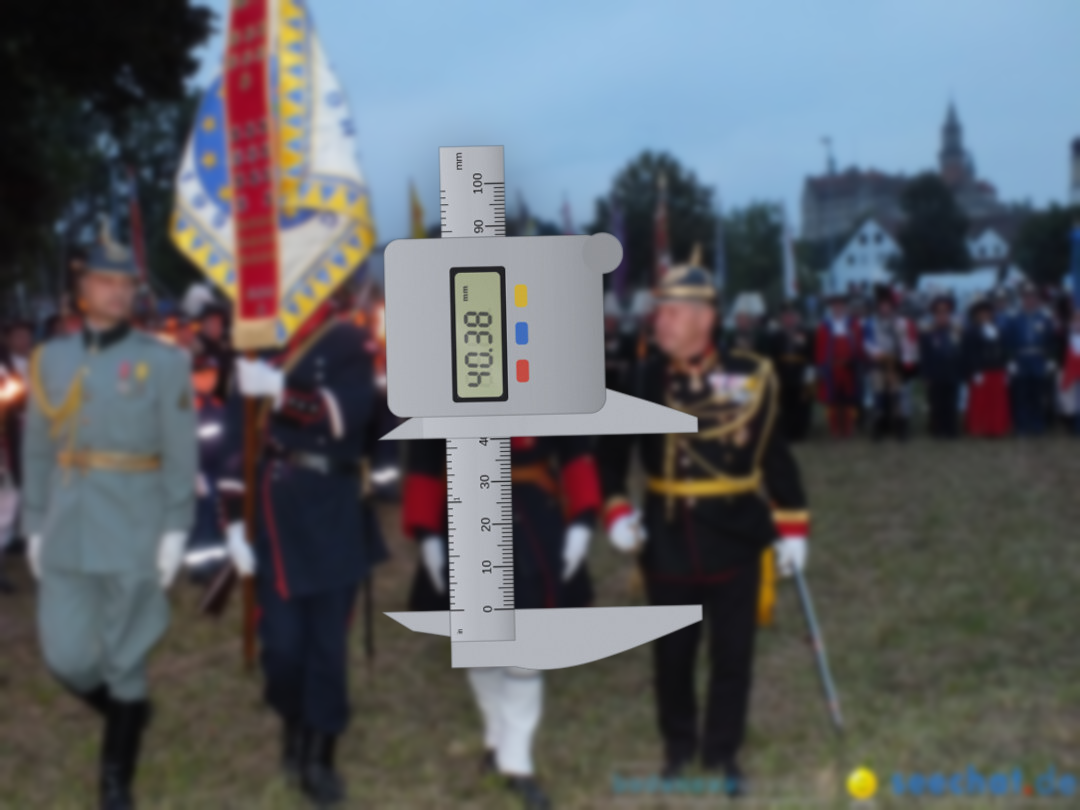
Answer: 40.38mm
